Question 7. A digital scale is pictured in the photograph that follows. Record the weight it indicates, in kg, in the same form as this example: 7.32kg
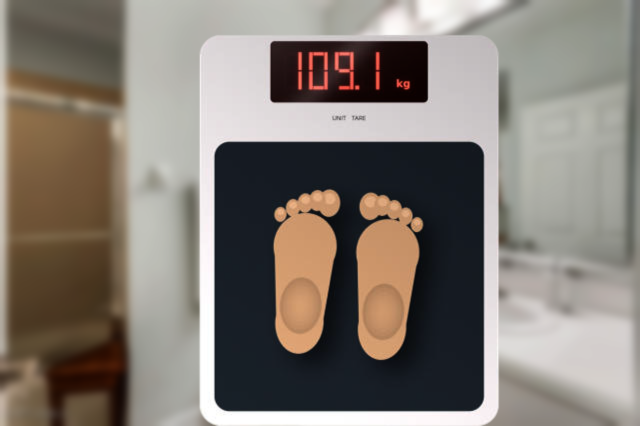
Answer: 109.1kg
